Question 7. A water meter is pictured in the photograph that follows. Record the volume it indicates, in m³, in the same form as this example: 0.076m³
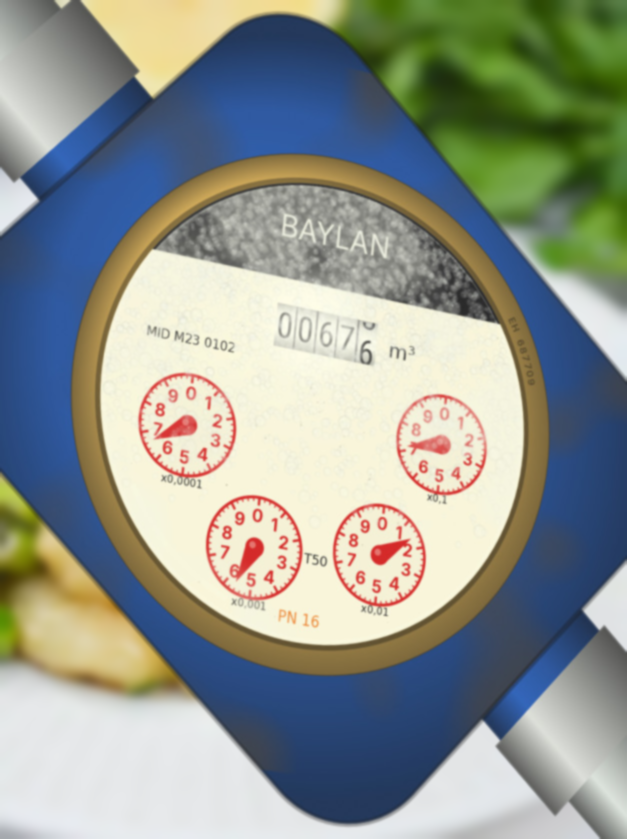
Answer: 675.7156m³
